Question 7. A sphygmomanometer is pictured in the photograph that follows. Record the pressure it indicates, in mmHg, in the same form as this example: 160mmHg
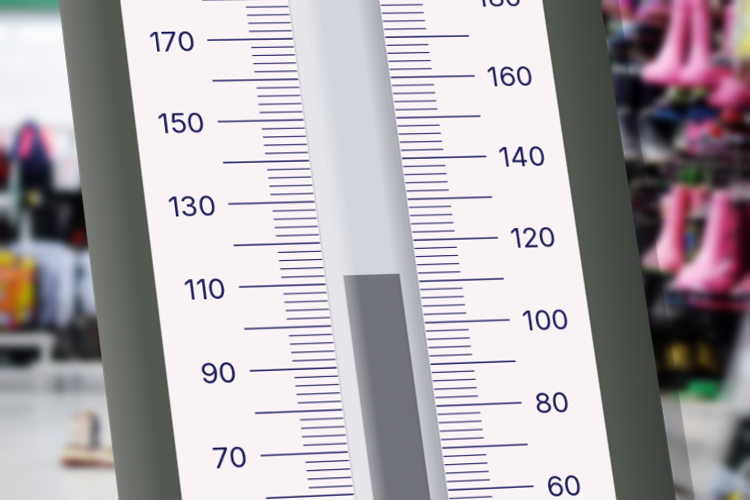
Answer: 112mmHg
